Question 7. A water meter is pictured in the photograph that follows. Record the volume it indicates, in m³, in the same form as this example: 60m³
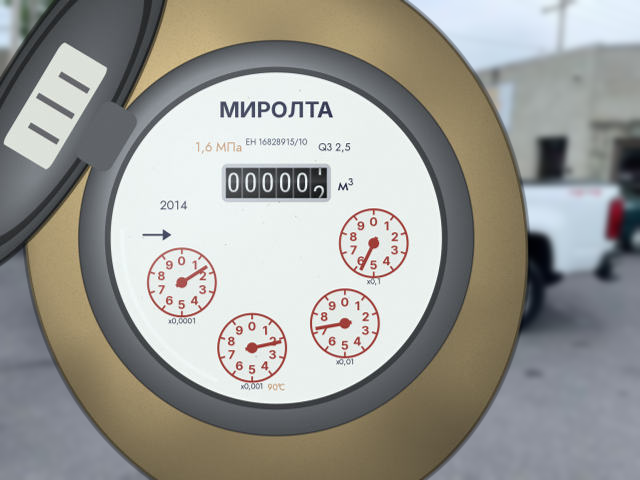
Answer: 1.5721m³
